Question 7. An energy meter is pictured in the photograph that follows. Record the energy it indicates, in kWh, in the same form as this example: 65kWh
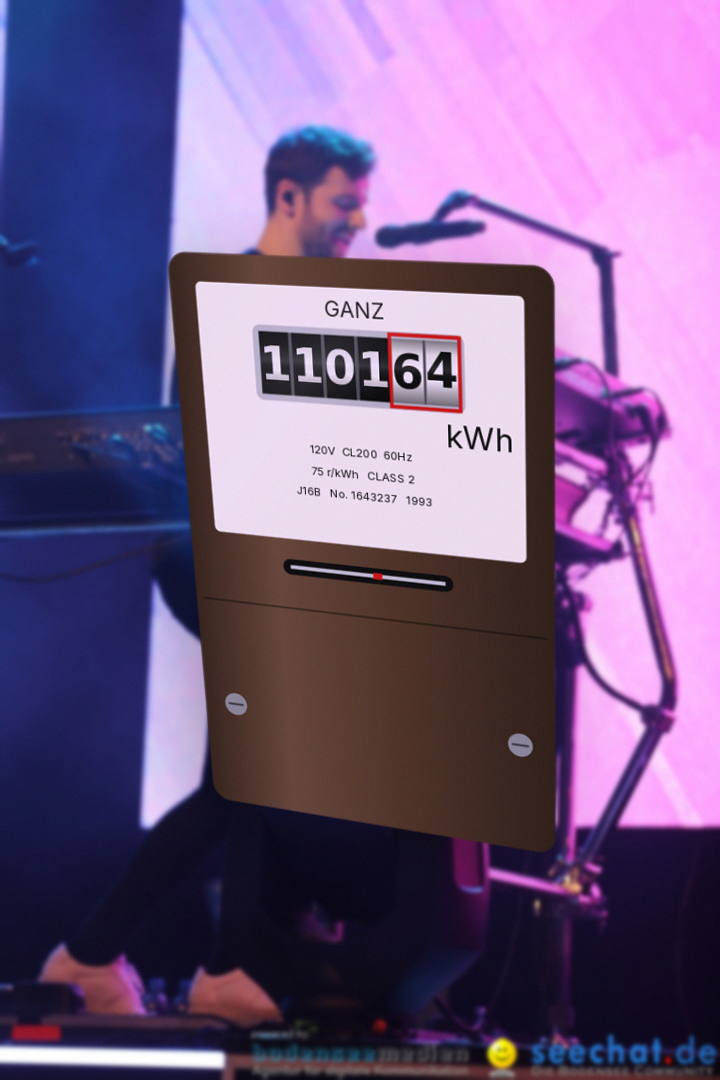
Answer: 1101.64kWh
